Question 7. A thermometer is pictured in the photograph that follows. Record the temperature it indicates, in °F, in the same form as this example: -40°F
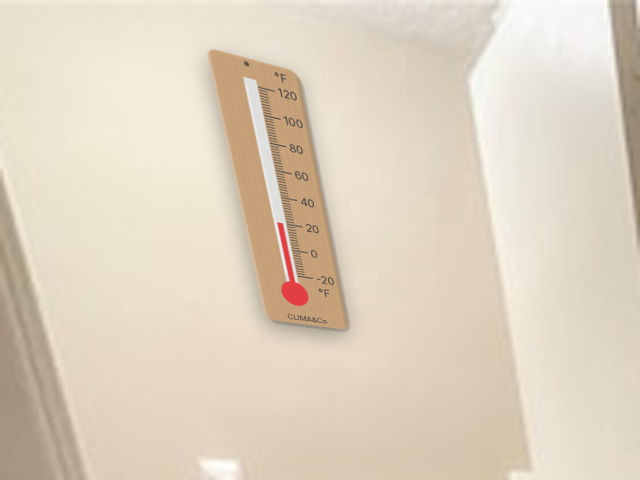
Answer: 20°F
